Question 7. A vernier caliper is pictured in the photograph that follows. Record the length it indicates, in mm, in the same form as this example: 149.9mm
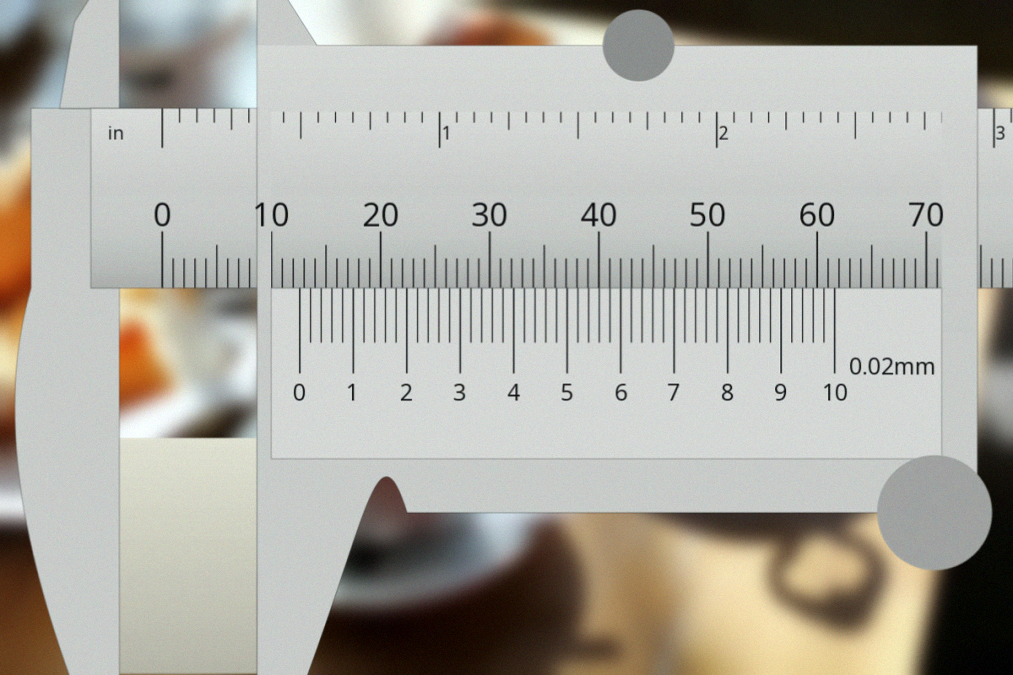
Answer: 12.6mm
